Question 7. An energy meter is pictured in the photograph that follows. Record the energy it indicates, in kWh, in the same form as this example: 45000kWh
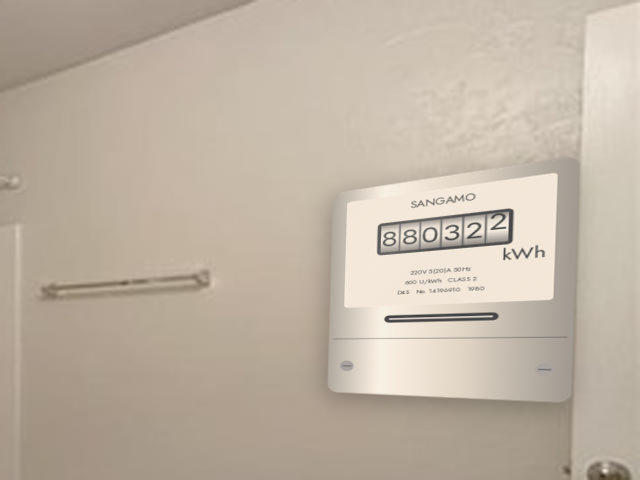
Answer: 880322kWh
